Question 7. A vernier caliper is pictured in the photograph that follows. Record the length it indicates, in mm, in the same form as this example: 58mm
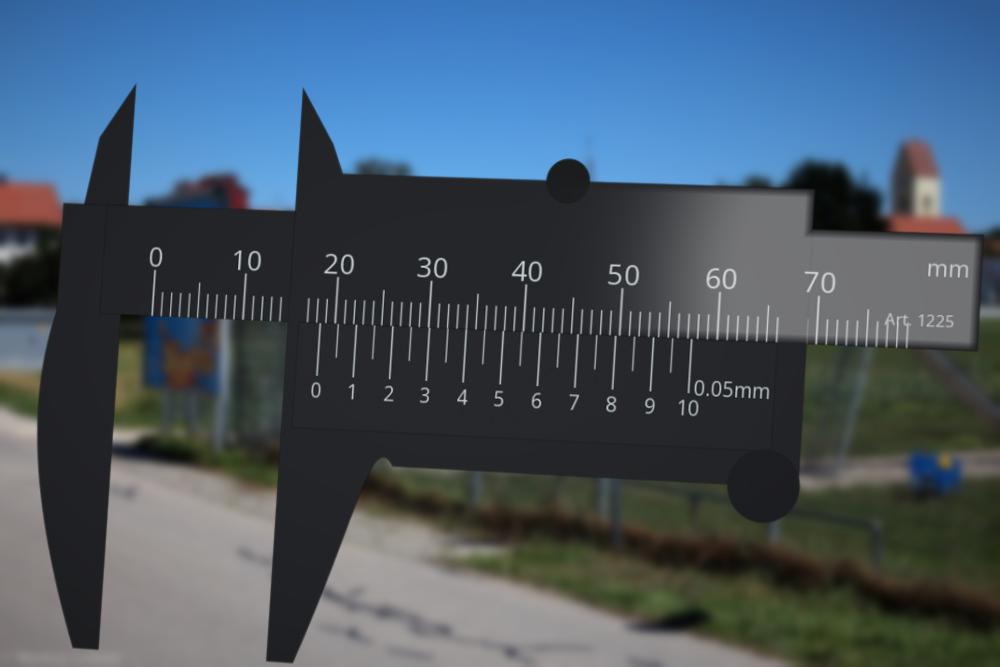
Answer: 18.4mm
